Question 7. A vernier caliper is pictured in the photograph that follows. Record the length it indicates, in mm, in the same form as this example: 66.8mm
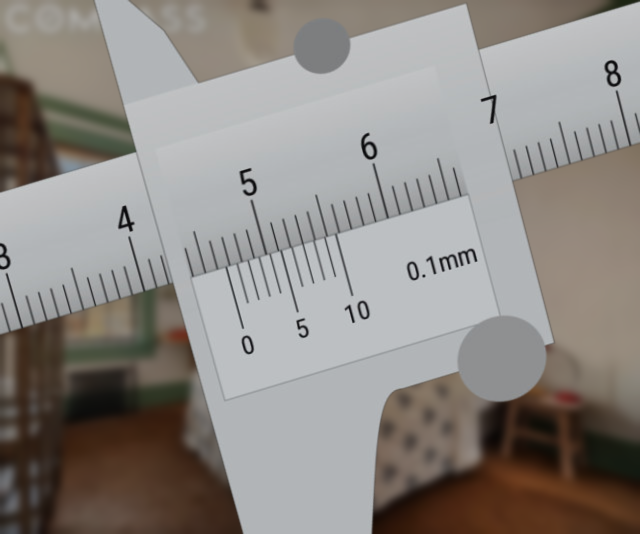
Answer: 46.7mm
